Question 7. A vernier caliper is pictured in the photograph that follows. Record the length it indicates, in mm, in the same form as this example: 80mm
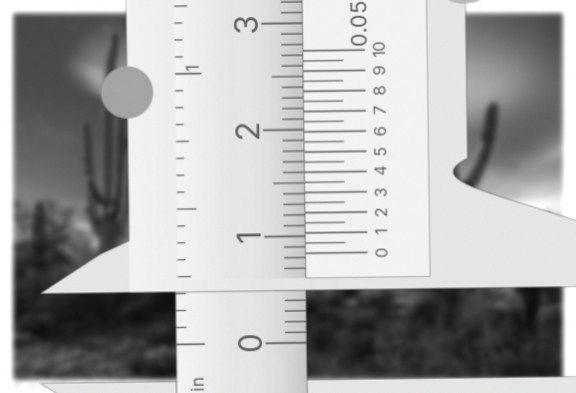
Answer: 8.4mm
